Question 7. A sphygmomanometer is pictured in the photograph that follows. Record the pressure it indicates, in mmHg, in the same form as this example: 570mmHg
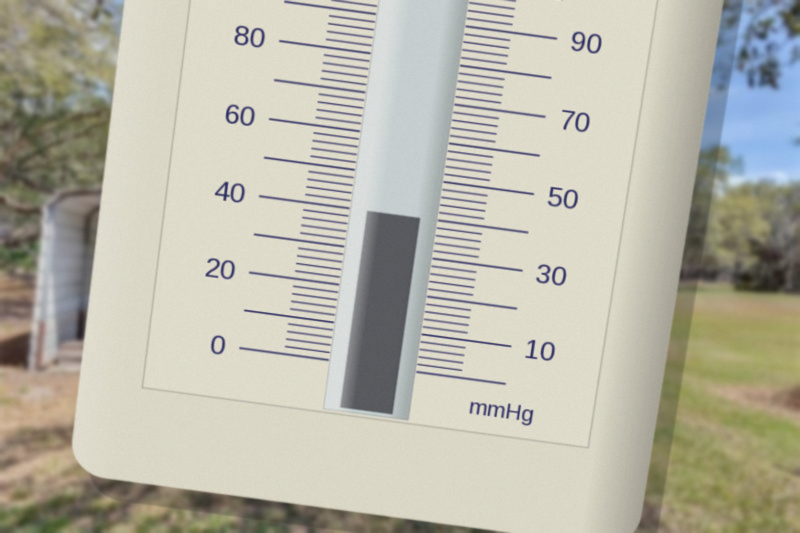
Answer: 40mmHg
